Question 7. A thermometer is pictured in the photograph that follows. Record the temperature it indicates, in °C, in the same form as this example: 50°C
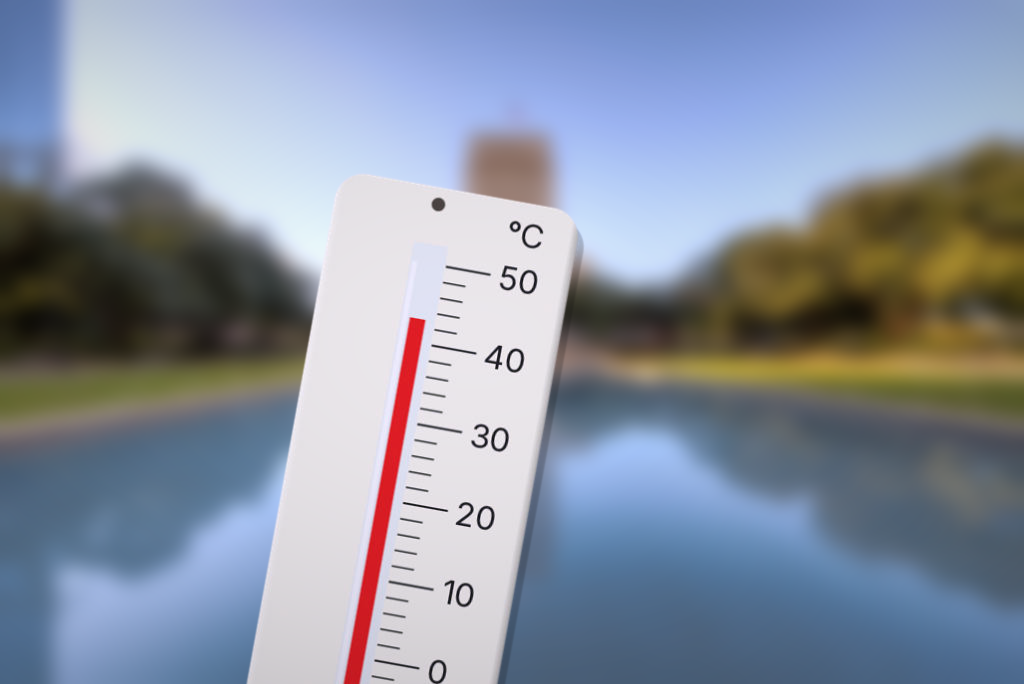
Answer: 43°C
